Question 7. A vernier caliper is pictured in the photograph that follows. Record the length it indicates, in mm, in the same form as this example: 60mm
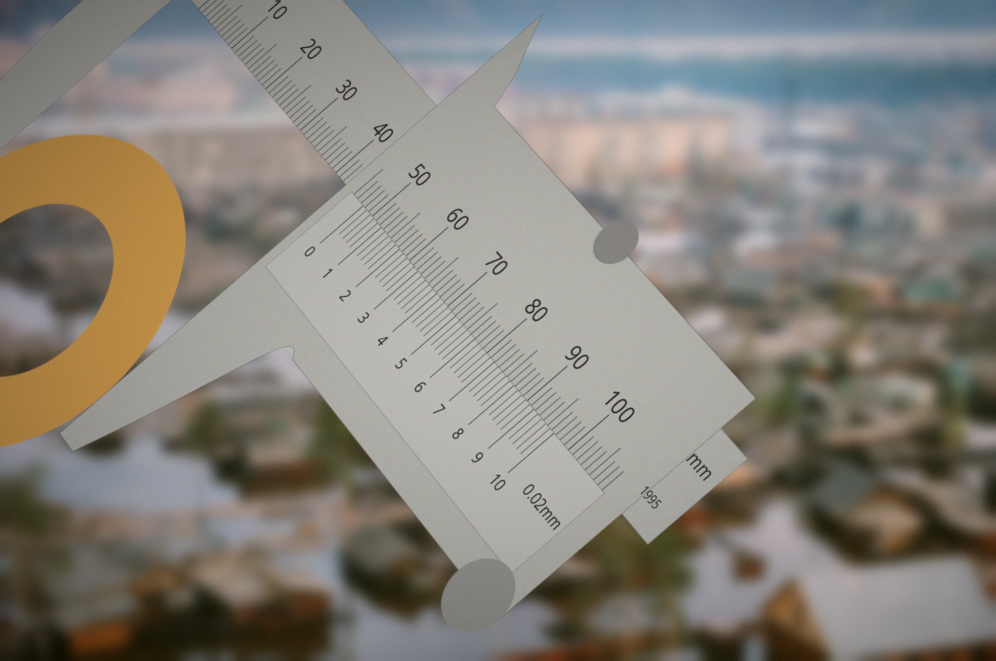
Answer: 47.6mm
